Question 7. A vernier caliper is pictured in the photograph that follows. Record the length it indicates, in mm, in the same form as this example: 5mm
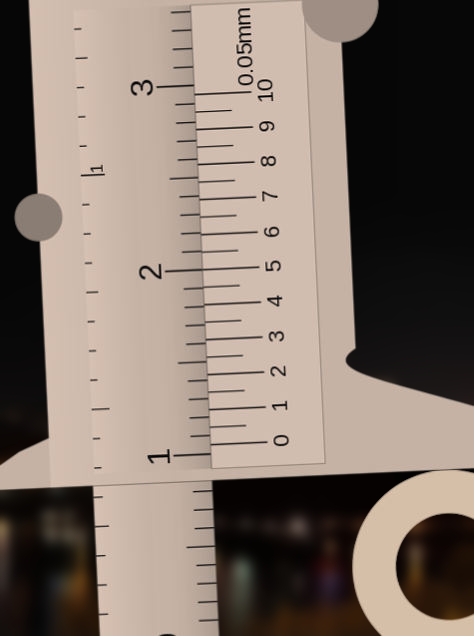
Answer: 10.5mm
